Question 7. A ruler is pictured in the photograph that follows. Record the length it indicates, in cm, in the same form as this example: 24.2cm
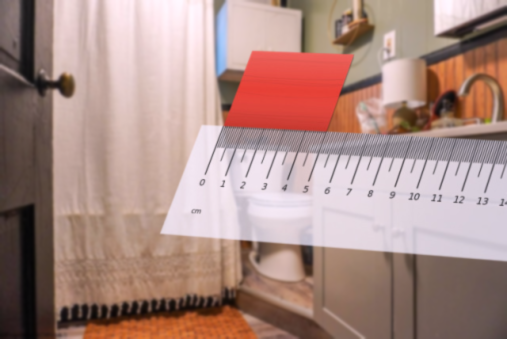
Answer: 5cm
